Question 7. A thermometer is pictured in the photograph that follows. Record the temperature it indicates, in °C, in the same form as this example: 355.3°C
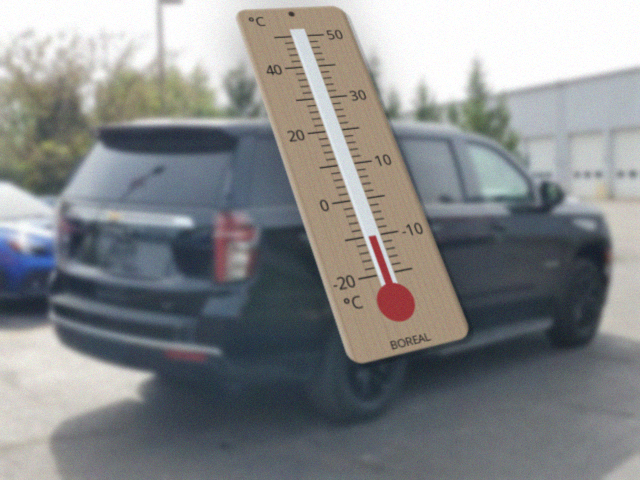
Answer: -10°C
